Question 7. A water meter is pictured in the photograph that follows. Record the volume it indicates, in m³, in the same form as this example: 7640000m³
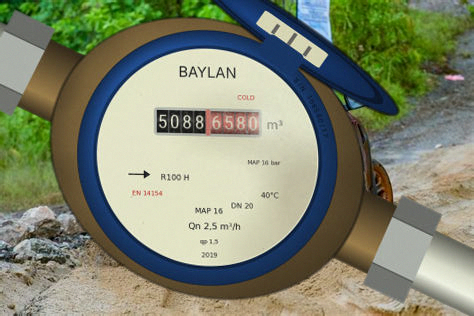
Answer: 5088.6580m³
